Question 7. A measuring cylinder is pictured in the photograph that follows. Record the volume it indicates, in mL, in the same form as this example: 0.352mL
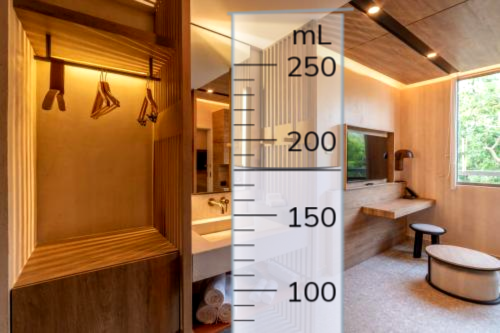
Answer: 180mL
